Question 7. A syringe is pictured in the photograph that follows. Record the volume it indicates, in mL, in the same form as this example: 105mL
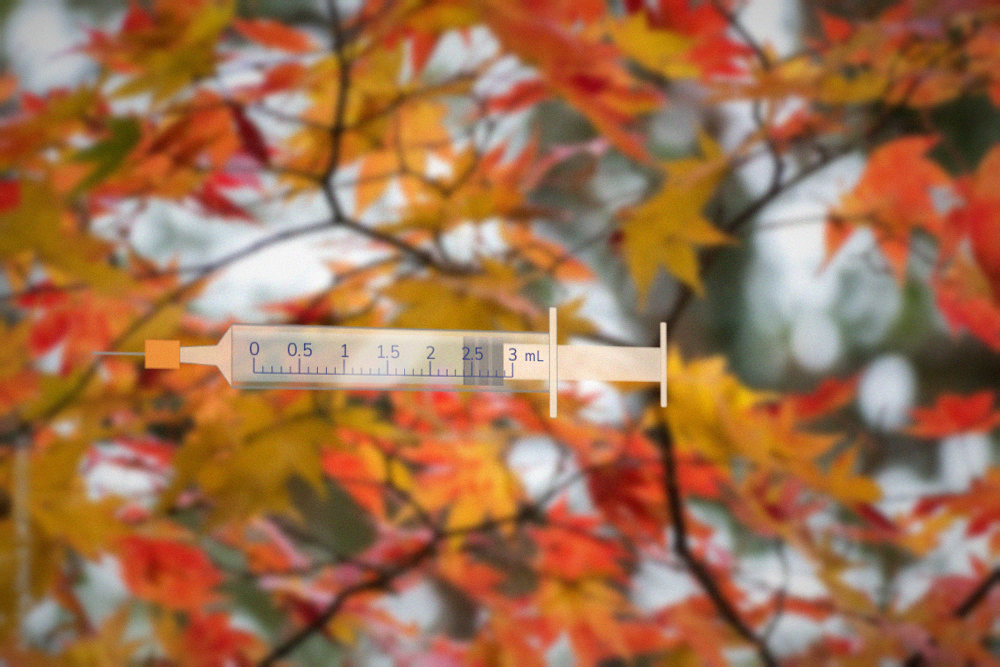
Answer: 2.4mL
